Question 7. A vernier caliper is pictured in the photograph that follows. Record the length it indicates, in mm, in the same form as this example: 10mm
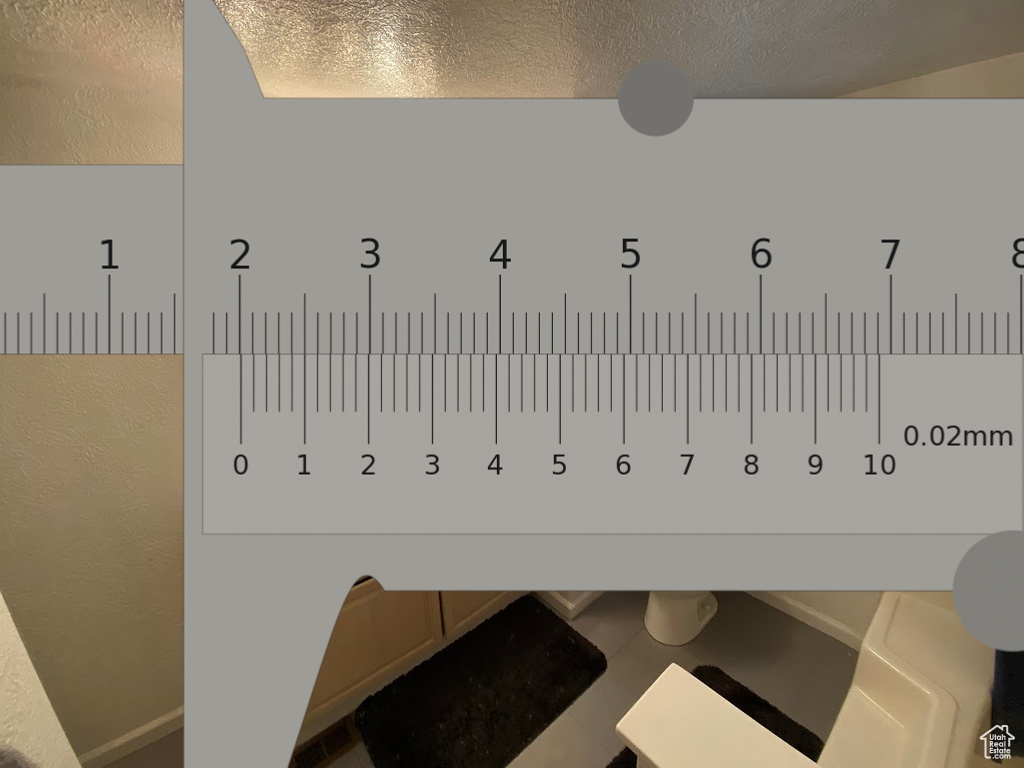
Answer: 20.1mm
